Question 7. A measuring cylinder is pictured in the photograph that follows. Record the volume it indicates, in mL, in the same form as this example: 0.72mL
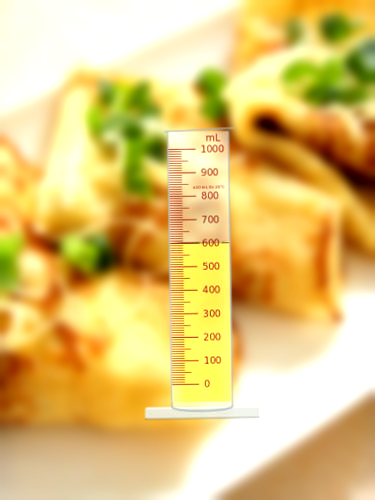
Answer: 600mL
